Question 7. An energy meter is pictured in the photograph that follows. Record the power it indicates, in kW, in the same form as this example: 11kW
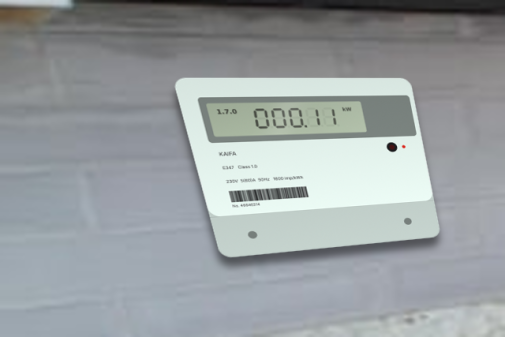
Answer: 0.11kW
